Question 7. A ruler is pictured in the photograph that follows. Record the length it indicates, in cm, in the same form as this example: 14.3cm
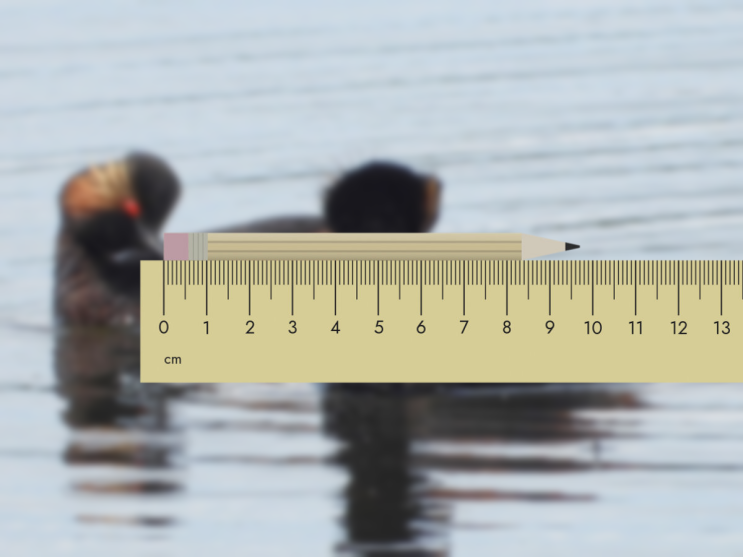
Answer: 9.7cm
